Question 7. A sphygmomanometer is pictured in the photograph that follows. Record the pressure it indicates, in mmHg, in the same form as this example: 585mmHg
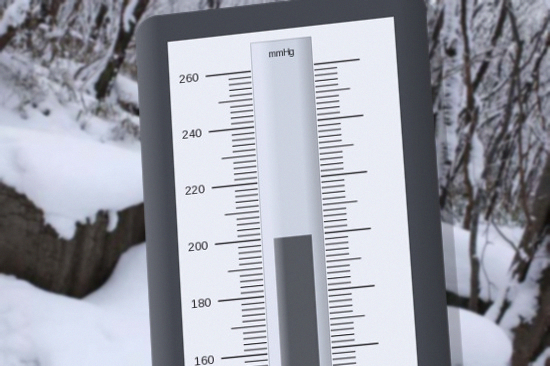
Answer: 200mmHg
